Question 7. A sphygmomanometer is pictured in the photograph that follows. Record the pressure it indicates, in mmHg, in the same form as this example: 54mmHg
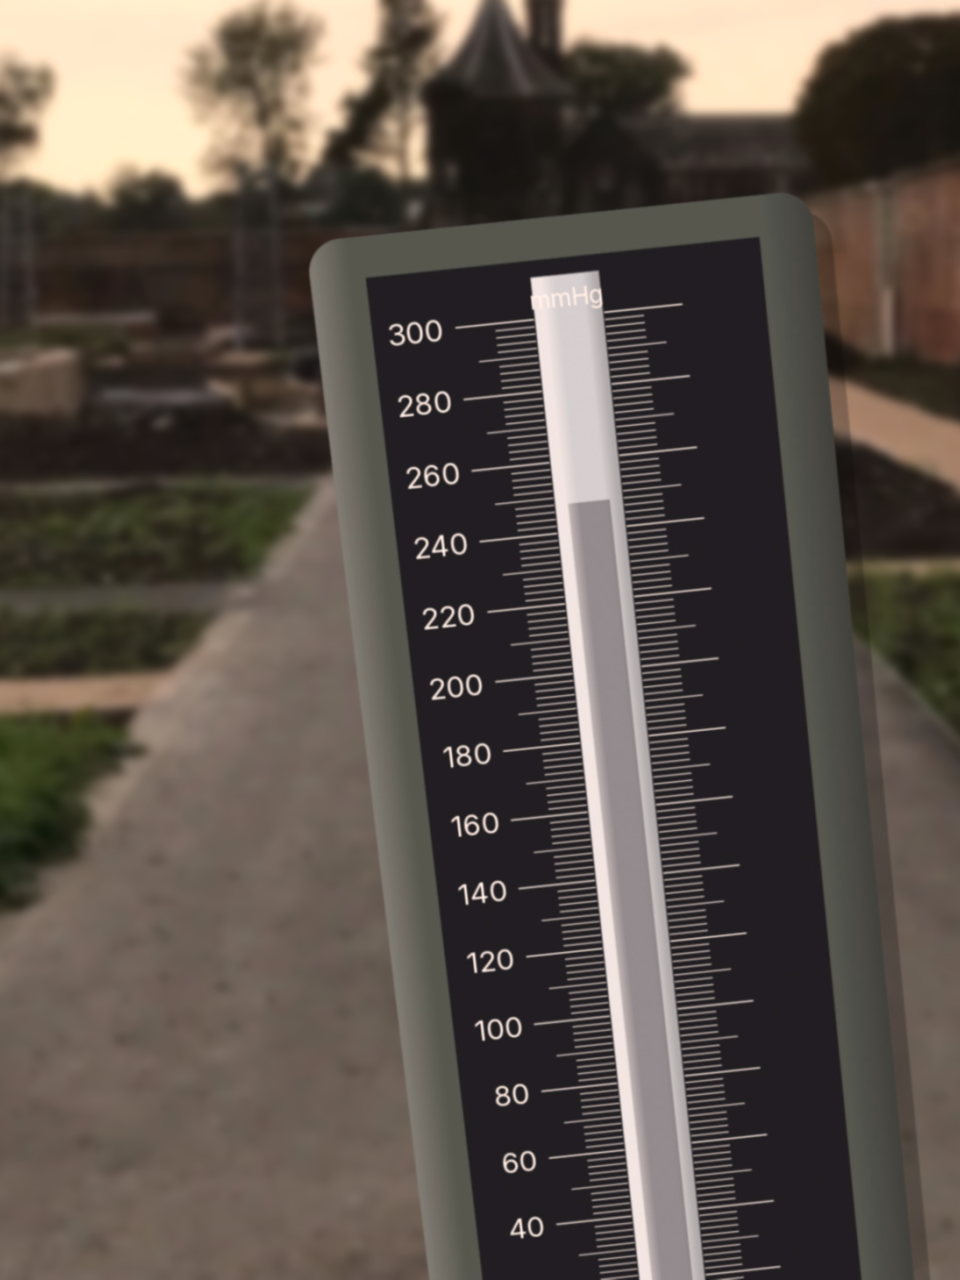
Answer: 248mmHg
